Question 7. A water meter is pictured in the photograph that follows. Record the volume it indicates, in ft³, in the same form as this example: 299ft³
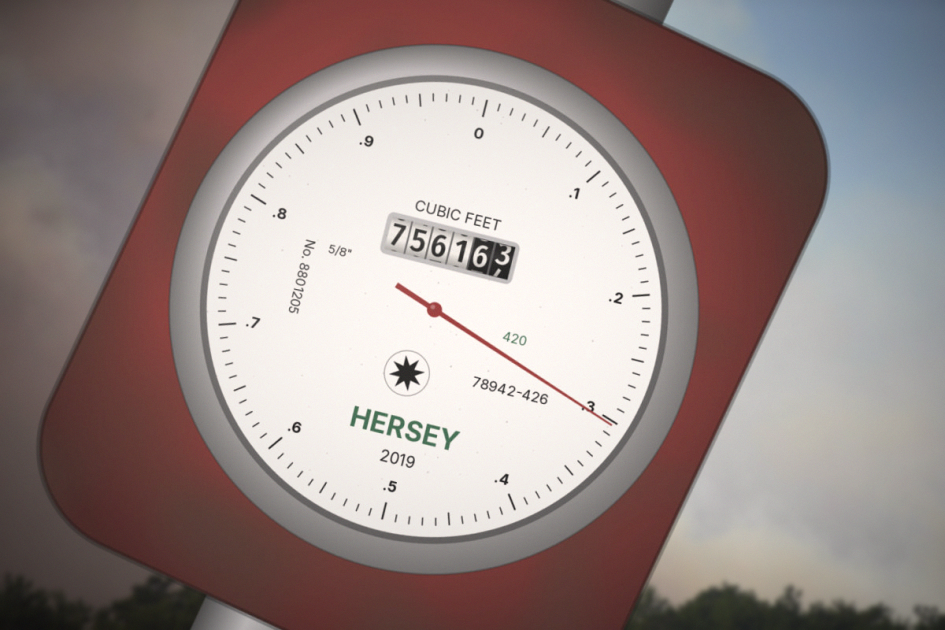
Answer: 756163.30ft³
